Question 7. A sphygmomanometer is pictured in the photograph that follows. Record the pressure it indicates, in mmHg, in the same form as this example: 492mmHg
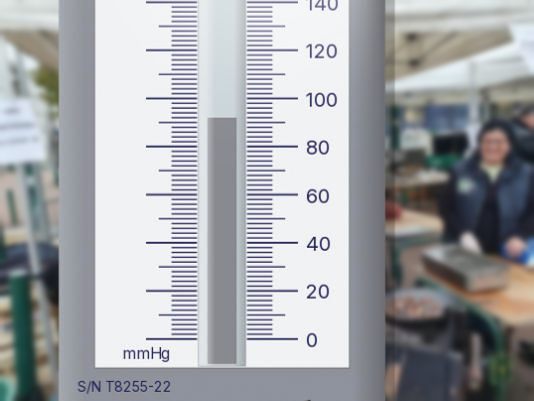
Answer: 92mmHg
